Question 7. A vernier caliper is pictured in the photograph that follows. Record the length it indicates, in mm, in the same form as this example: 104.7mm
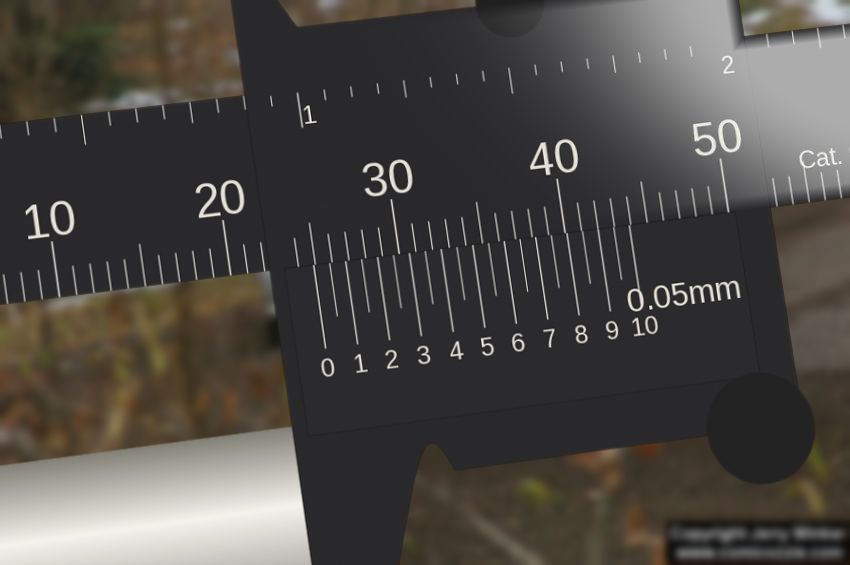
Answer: 24.9mm
